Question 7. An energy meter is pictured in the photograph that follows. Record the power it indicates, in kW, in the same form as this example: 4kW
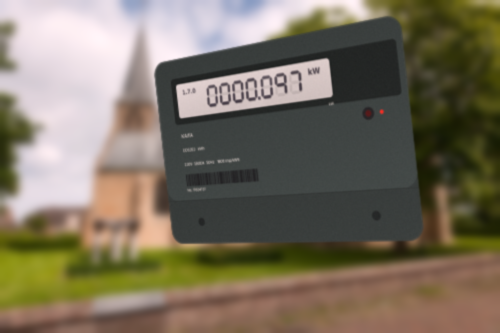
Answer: 0.097kW
